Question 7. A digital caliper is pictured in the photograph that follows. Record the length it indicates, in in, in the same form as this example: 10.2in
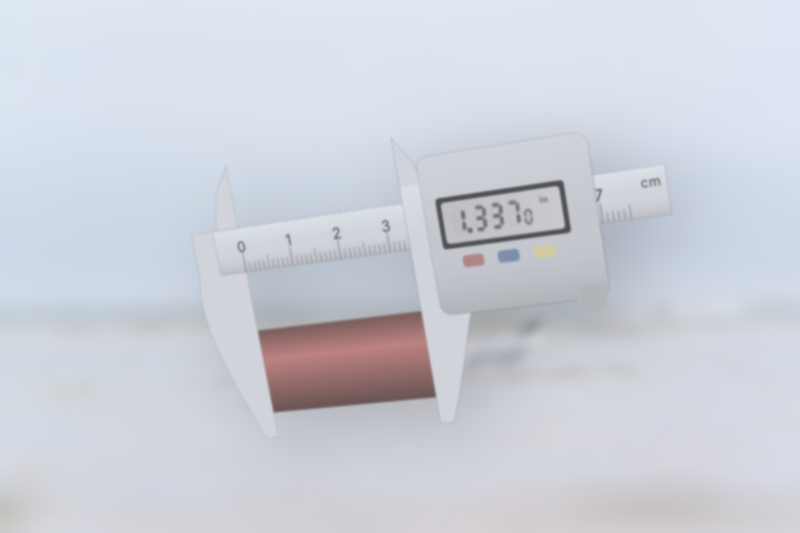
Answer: 1.3370in
